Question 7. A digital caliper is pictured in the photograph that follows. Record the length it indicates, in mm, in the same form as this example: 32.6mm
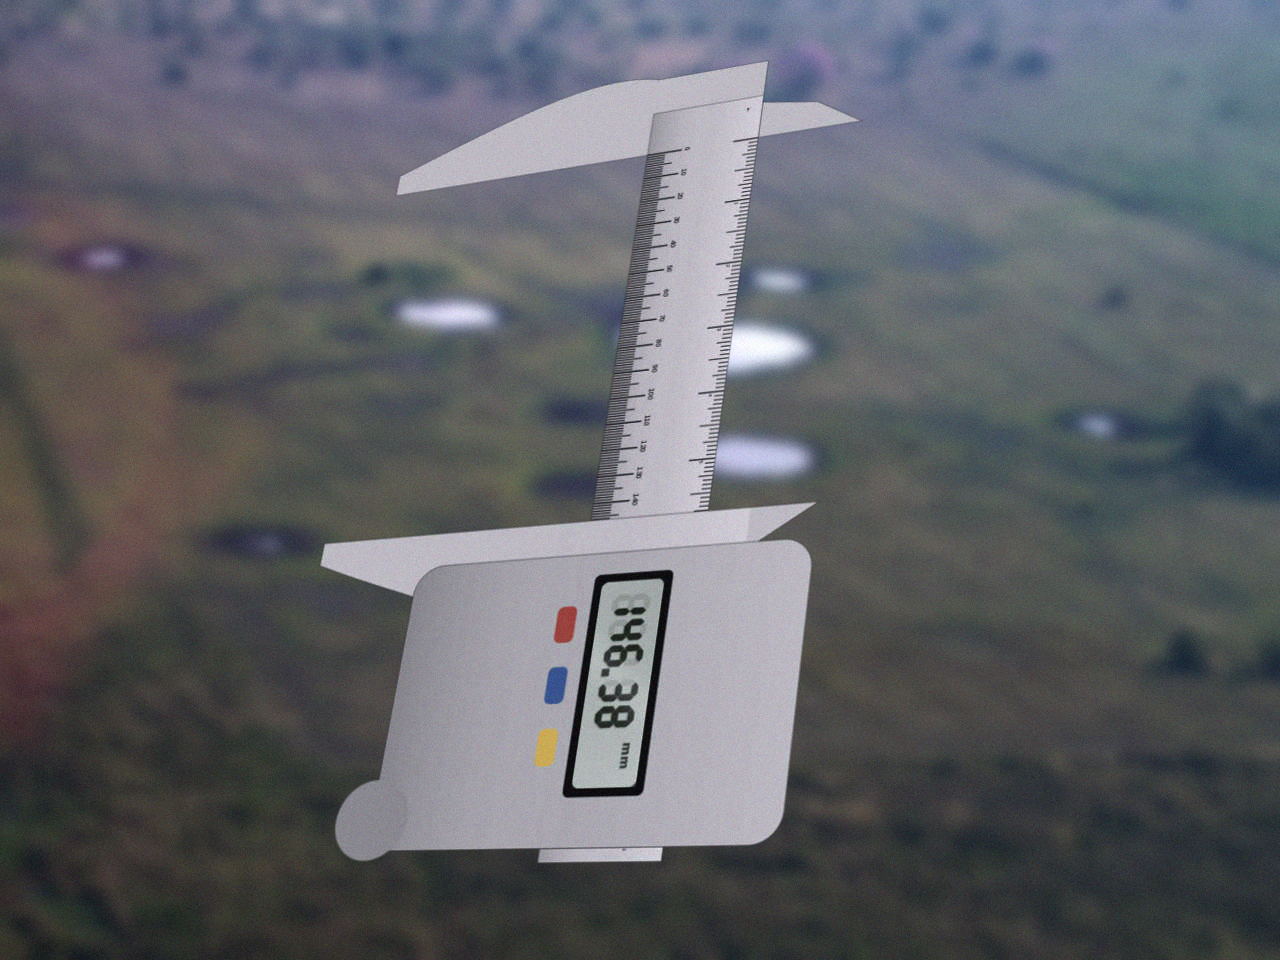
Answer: 146.38mm
